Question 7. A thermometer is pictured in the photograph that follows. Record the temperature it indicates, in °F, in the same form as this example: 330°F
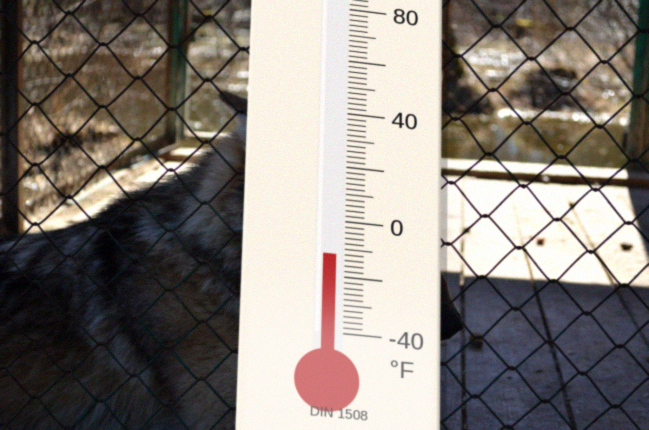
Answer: -12°F
